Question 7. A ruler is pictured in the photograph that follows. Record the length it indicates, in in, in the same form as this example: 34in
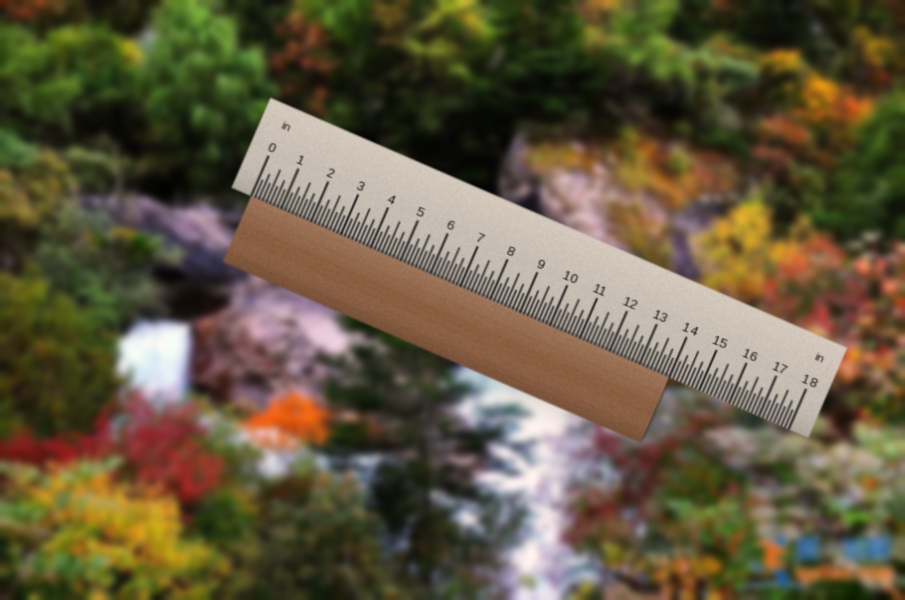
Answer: 14in
